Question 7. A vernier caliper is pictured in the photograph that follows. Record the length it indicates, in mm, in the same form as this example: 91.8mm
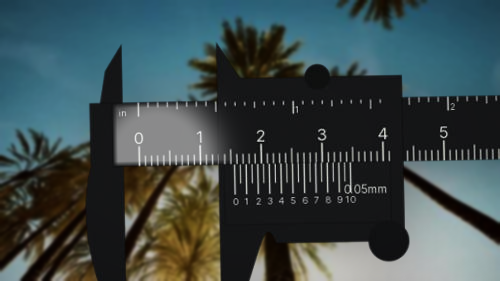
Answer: 15.6mm
